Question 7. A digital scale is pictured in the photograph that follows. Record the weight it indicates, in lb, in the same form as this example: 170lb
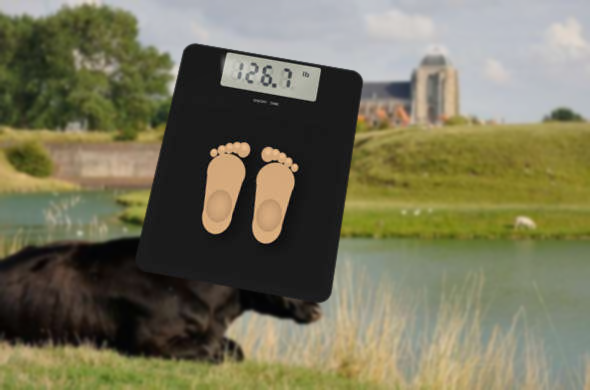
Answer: 126.7lb
